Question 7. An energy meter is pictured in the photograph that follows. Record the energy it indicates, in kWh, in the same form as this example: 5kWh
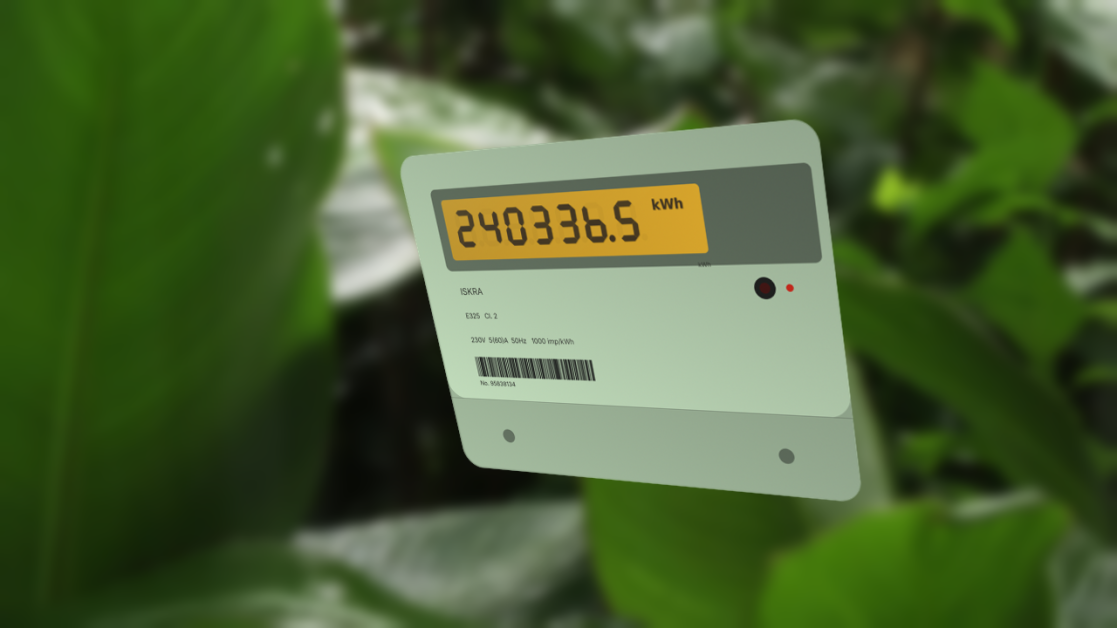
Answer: 240336.5kWh
